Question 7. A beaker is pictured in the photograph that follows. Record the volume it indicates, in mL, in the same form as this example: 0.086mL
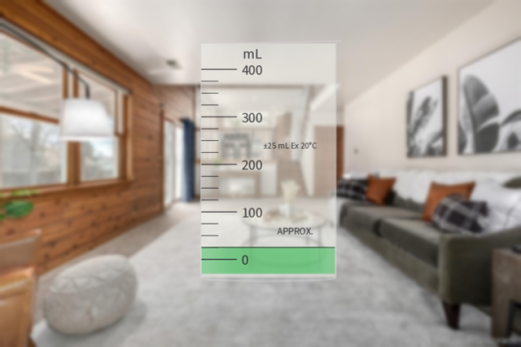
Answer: 25mL
